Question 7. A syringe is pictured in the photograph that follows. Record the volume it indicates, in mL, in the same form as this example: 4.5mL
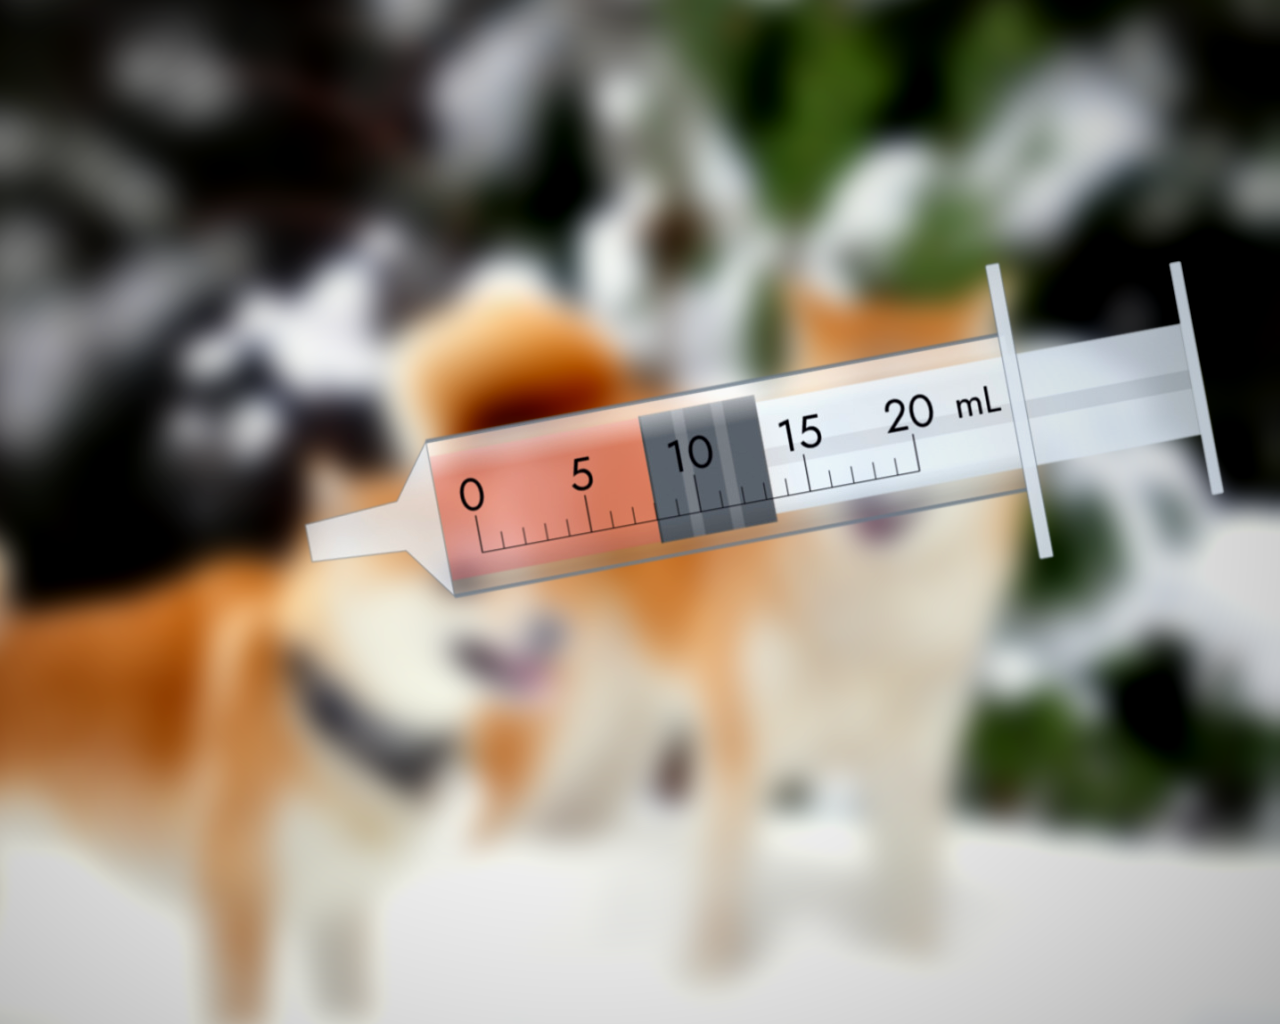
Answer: 8mL
